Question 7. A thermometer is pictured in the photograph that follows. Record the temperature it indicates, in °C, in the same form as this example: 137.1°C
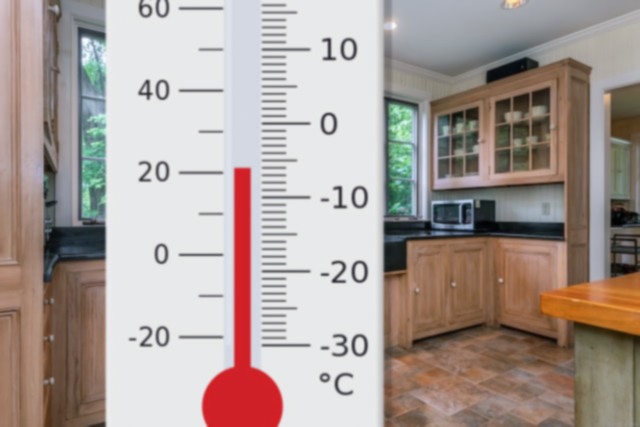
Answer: -6°C
